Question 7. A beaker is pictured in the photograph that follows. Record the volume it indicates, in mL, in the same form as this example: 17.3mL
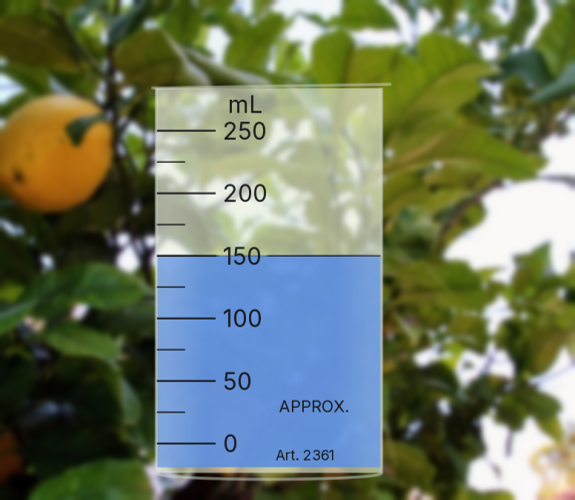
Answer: 150mL
